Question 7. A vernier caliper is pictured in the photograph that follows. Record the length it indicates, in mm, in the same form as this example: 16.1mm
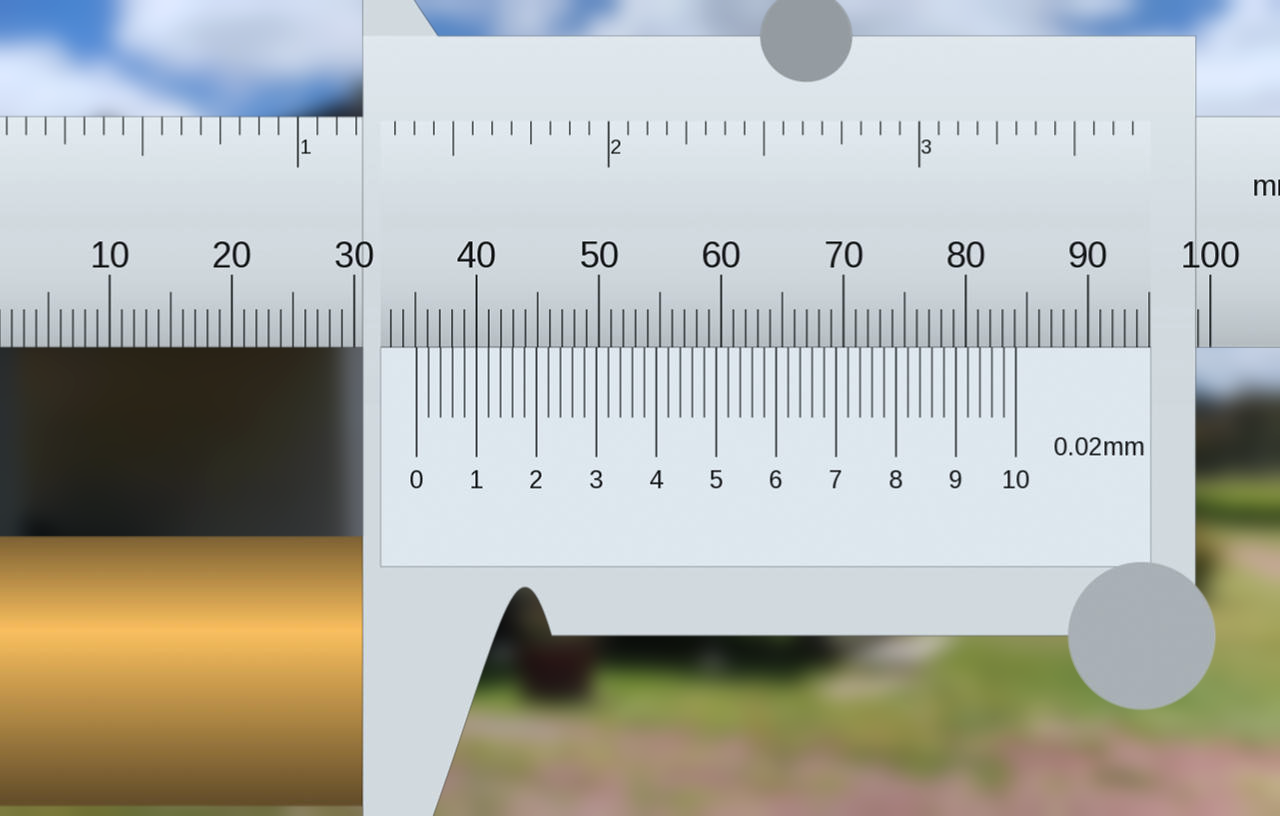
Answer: 35.1mm
